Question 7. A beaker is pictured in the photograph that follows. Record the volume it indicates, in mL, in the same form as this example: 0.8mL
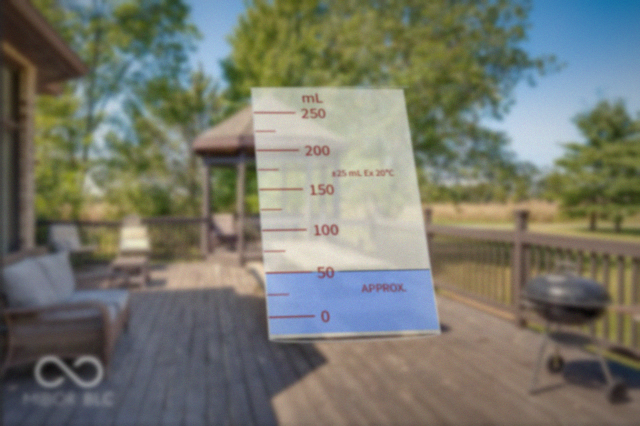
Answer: 50mL
